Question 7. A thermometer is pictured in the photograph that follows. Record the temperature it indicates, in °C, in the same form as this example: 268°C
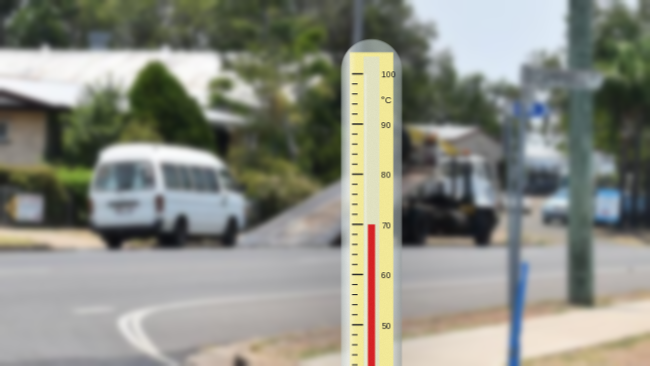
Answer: 70°C
